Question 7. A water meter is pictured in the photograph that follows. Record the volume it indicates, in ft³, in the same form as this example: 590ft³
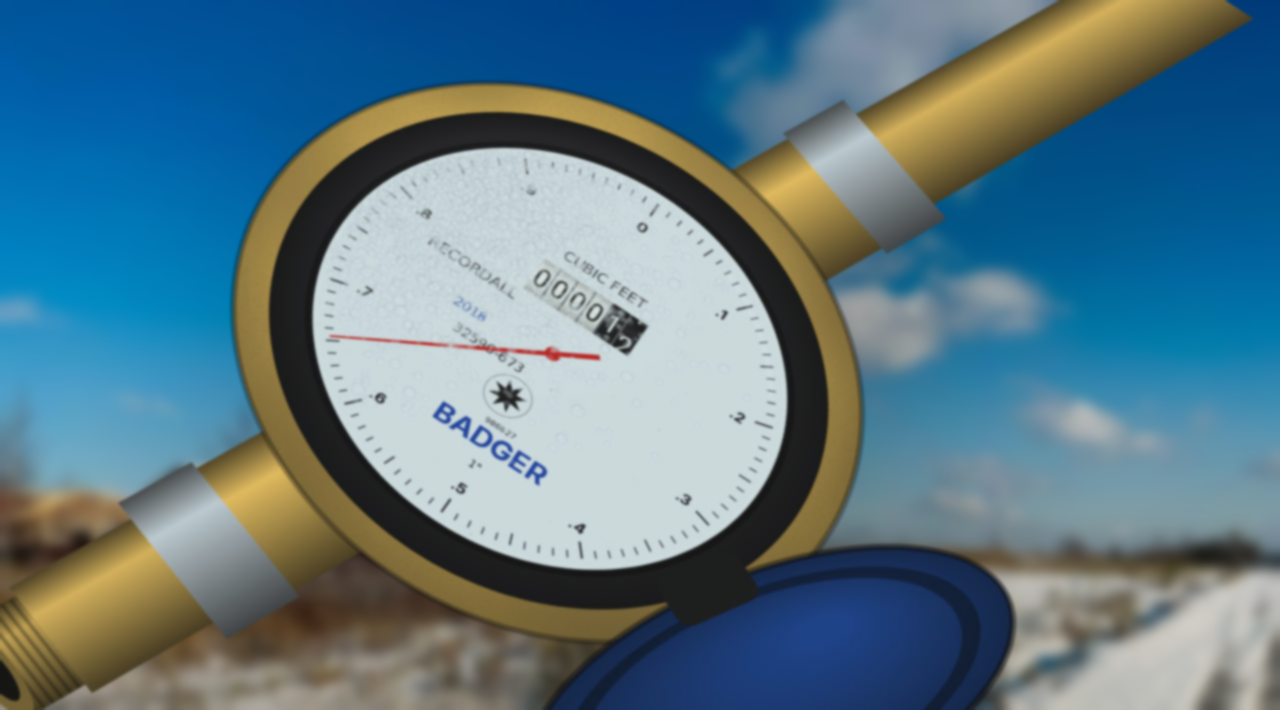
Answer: 11.65ft³
